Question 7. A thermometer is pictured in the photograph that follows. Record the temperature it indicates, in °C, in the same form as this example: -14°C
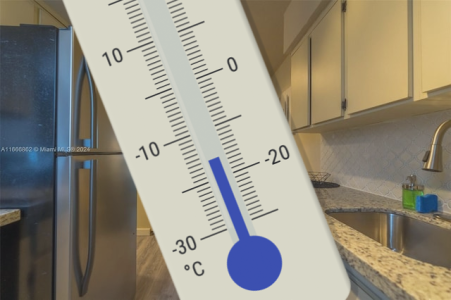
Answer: -16°C
